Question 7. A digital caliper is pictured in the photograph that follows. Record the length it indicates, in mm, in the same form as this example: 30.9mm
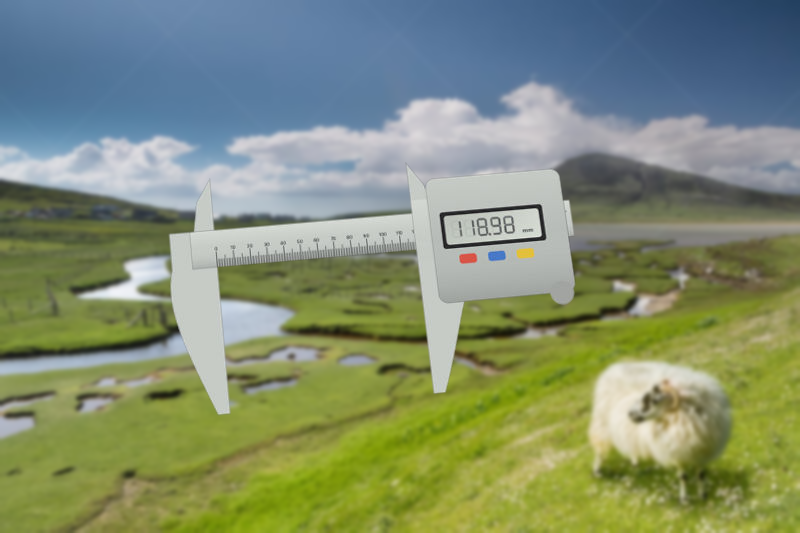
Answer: 118.98mm
